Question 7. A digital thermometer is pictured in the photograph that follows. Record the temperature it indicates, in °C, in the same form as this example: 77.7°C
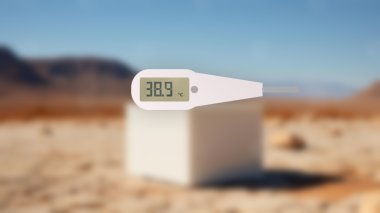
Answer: 38.9°C
